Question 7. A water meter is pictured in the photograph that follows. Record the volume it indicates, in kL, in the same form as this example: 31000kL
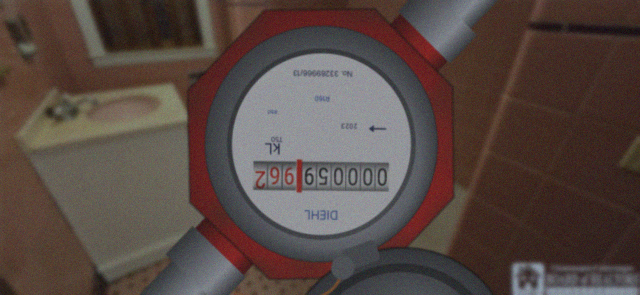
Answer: 59.962kL
